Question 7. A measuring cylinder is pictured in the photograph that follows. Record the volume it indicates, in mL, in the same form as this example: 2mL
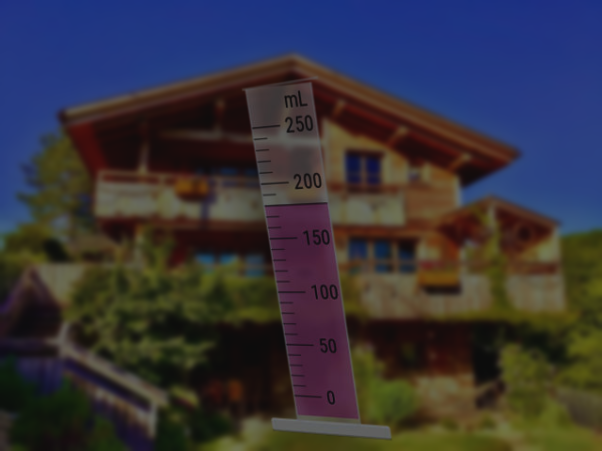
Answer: 180mL
